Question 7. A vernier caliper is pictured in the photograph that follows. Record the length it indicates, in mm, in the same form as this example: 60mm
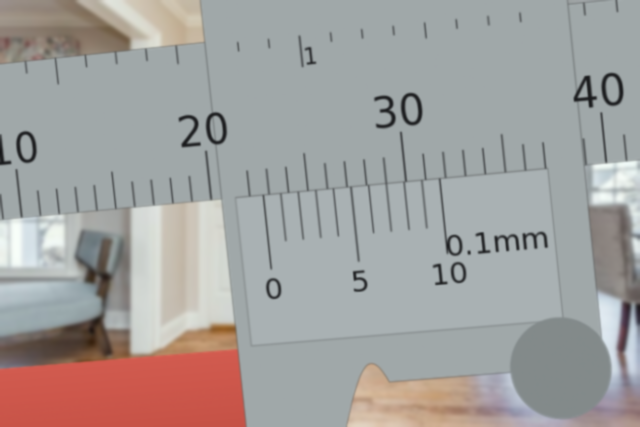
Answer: 22.7mm
